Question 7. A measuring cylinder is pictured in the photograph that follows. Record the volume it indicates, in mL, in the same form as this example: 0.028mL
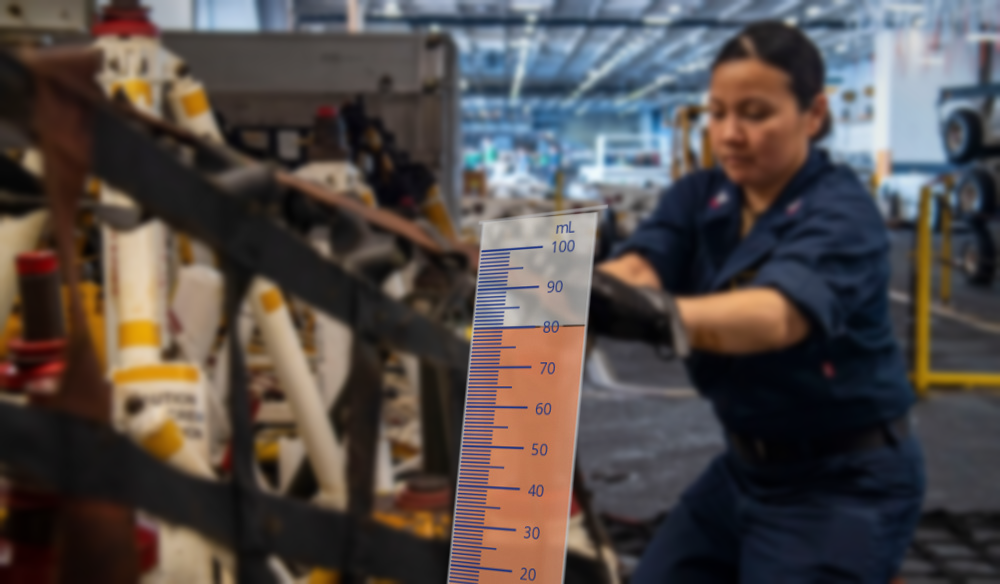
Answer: 80mL
